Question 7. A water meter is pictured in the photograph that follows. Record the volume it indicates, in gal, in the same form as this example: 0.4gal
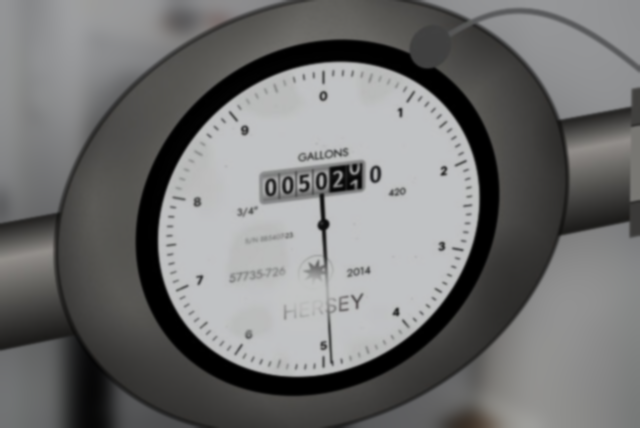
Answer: 50204.9gal
